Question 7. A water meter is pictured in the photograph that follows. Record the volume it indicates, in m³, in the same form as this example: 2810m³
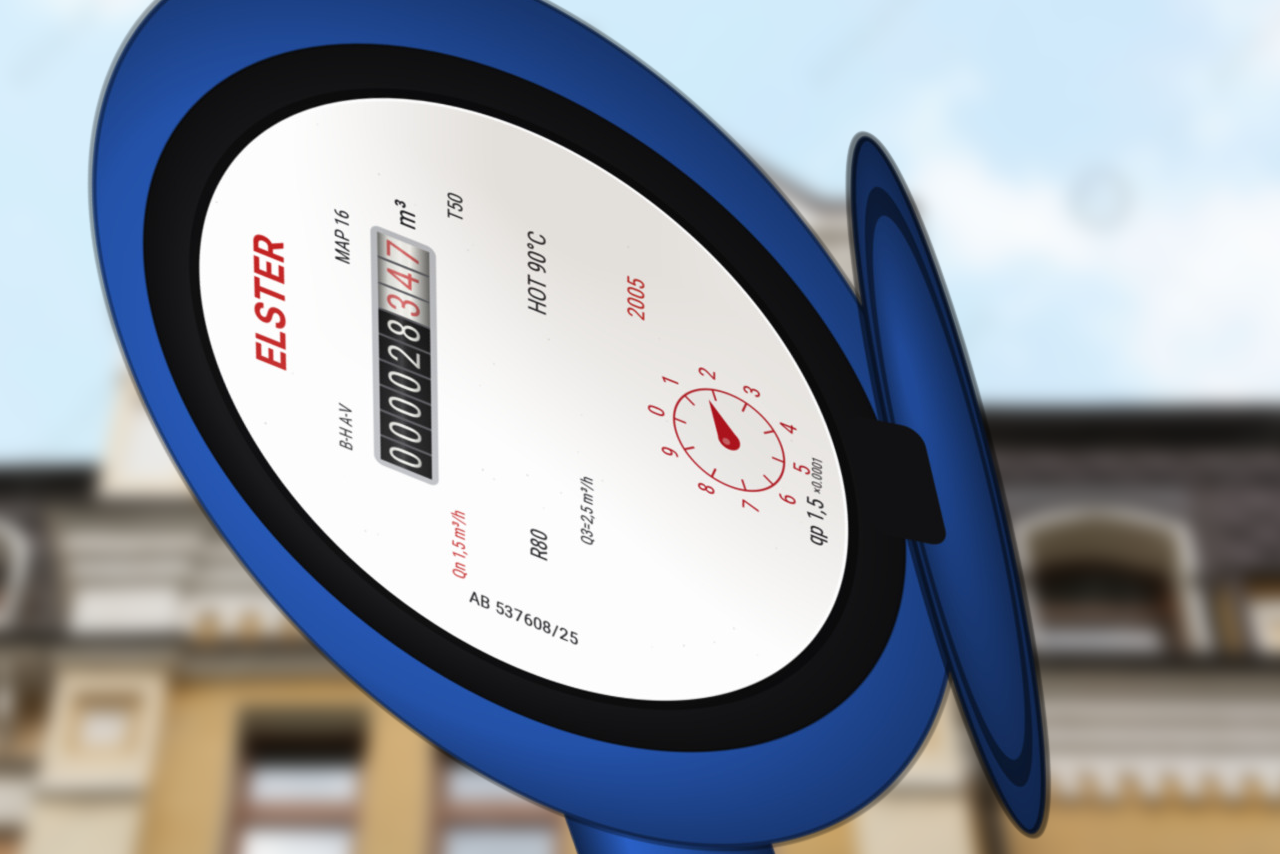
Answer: 28.3471m³
